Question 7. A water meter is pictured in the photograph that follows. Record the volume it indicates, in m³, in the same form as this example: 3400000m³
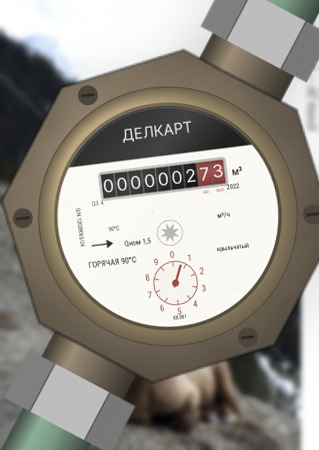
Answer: 2.730m³
